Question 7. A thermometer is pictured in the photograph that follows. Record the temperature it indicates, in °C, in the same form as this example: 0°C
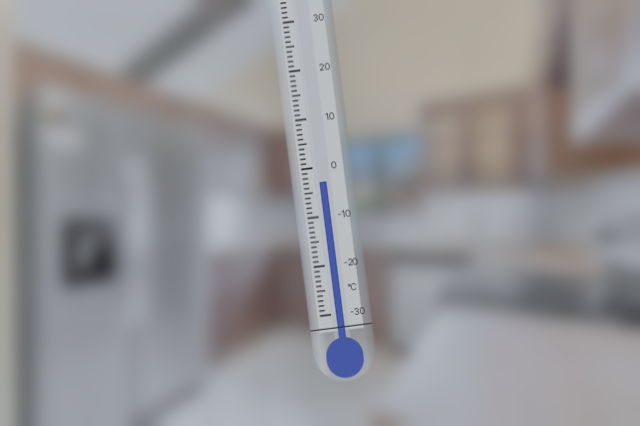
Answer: -3°C
